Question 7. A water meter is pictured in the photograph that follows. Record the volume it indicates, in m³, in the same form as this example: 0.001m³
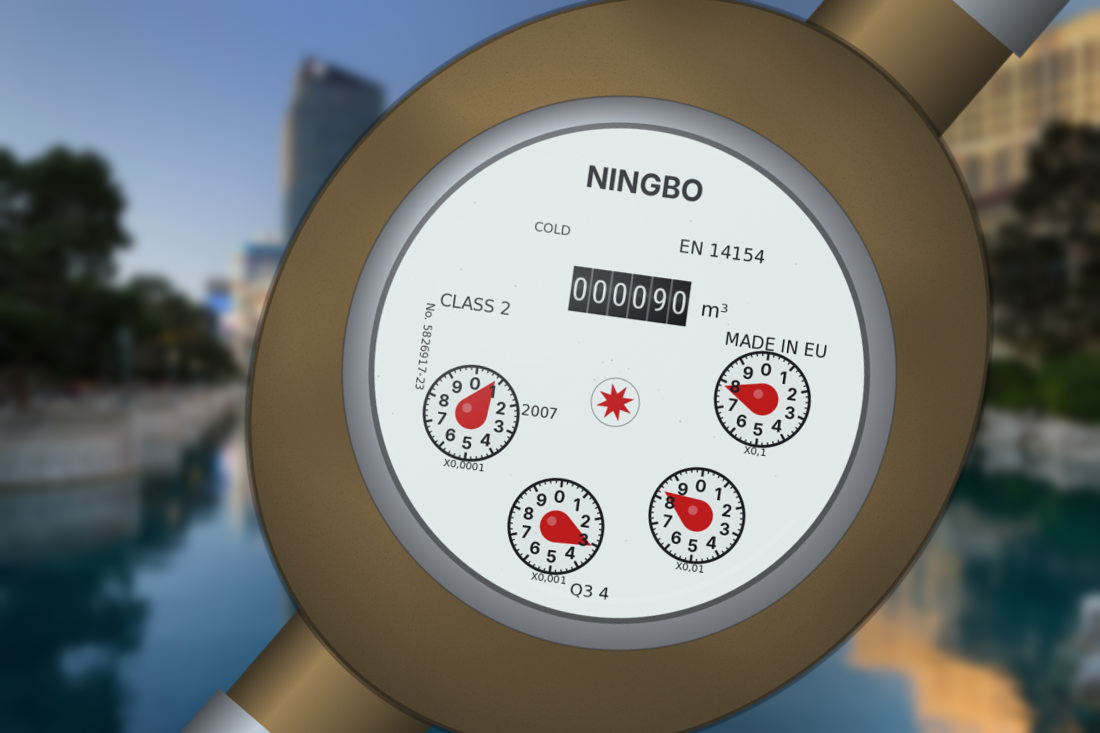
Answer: 90.7830m³
